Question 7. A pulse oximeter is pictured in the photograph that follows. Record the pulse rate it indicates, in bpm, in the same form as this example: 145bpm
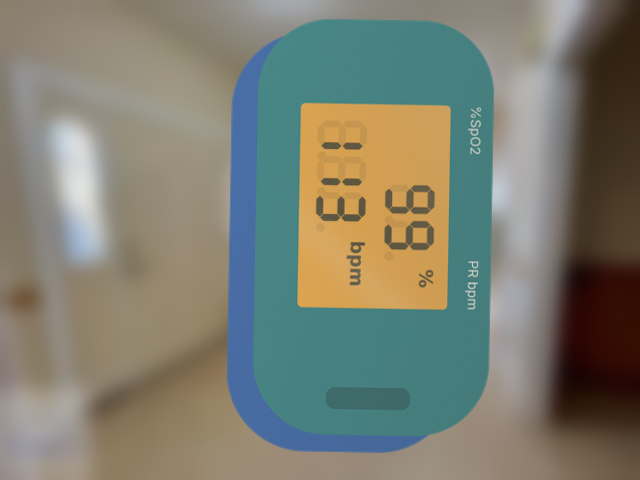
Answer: 113bpm
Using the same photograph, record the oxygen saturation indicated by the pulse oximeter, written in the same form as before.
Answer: 99%
